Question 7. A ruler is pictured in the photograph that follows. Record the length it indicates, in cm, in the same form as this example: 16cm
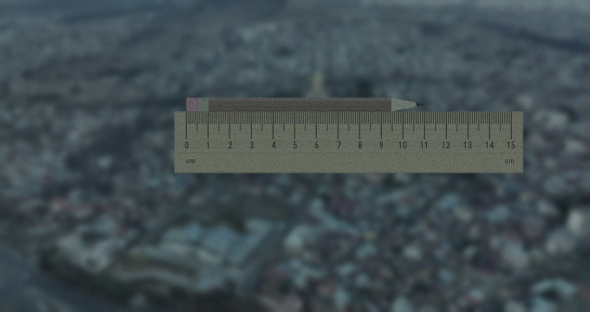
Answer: 11cm
